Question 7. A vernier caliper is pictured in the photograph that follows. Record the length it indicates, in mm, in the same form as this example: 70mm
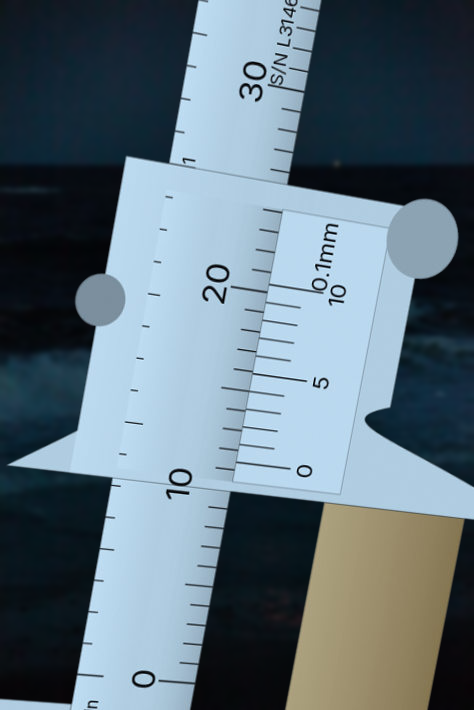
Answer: 11.4mm
